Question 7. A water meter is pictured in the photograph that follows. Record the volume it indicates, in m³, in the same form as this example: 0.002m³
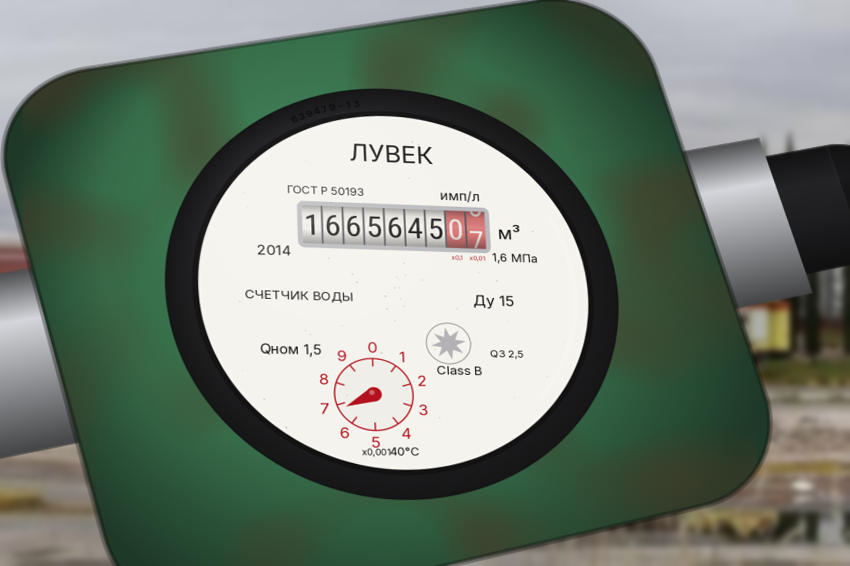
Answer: 1665645.066m³
